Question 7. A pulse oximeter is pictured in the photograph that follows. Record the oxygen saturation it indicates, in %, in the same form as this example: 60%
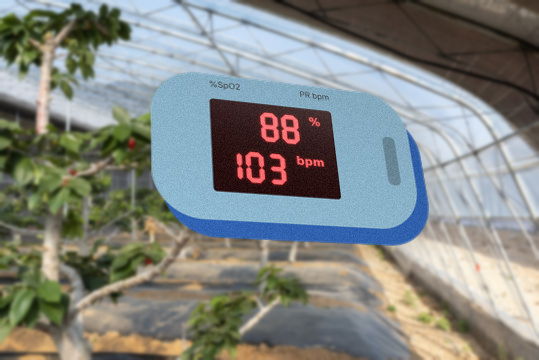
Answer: 88%
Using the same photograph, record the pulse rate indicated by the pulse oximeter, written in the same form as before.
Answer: 103bpm
